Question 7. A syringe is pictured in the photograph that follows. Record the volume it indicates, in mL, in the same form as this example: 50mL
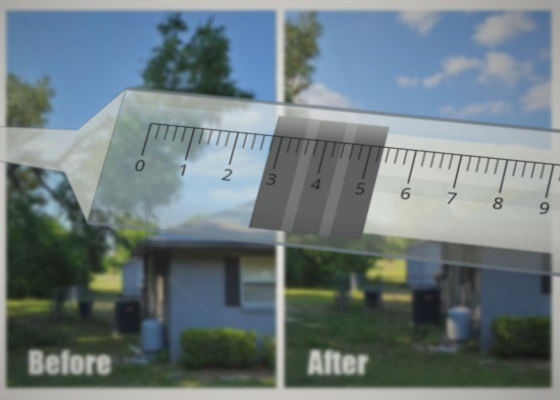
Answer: 2.8mL
